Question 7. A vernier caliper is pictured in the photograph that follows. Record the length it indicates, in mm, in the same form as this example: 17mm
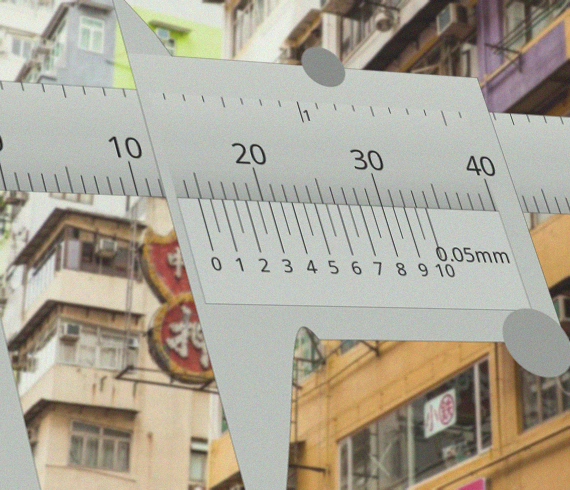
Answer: 14.8mm
